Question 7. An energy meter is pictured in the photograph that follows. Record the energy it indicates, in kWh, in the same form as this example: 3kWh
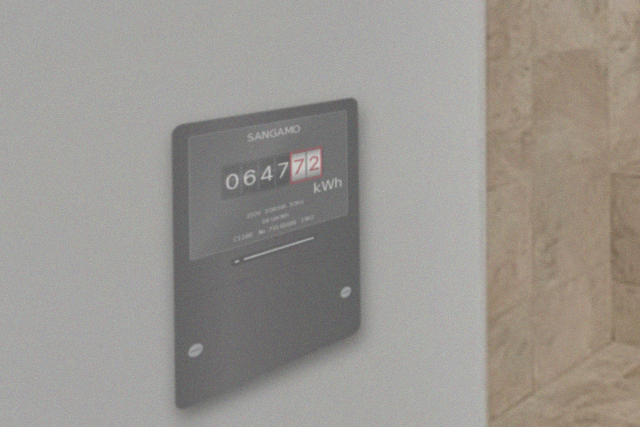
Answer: 647.72kWh
